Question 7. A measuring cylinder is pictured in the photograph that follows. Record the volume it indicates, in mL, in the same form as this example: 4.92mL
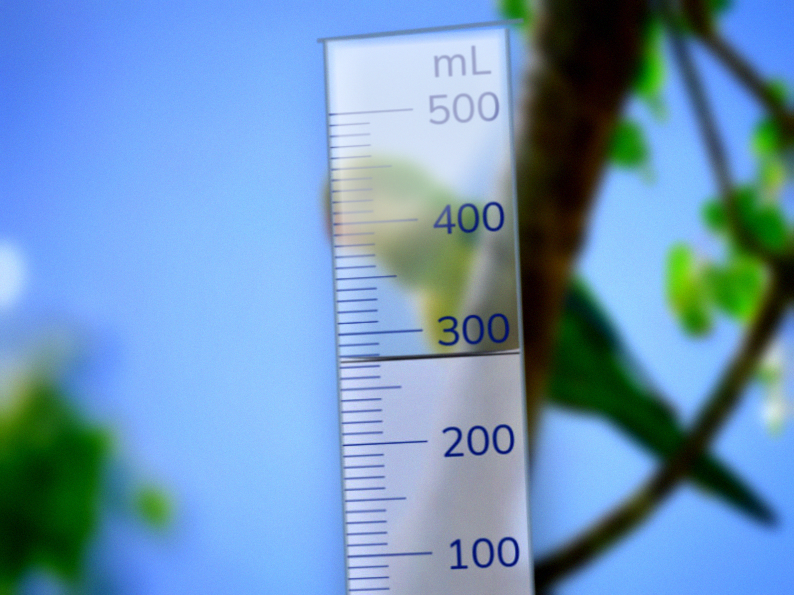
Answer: 275mL
